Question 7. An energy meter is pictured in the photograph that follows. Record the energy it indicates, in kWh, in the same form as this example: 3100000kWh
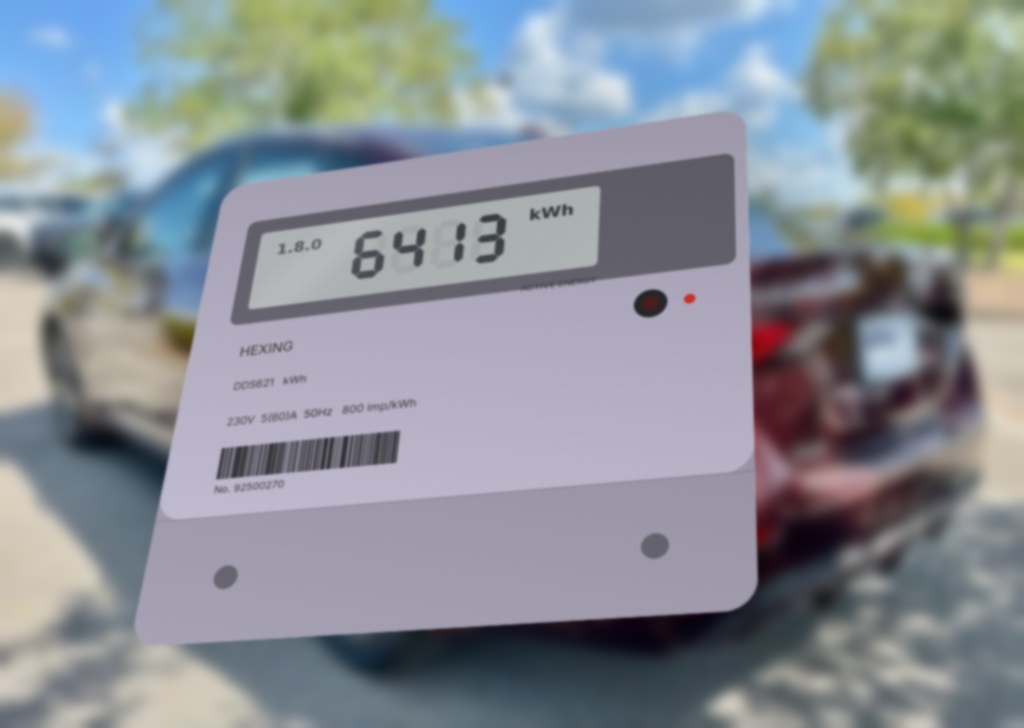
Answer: 6413kWh
